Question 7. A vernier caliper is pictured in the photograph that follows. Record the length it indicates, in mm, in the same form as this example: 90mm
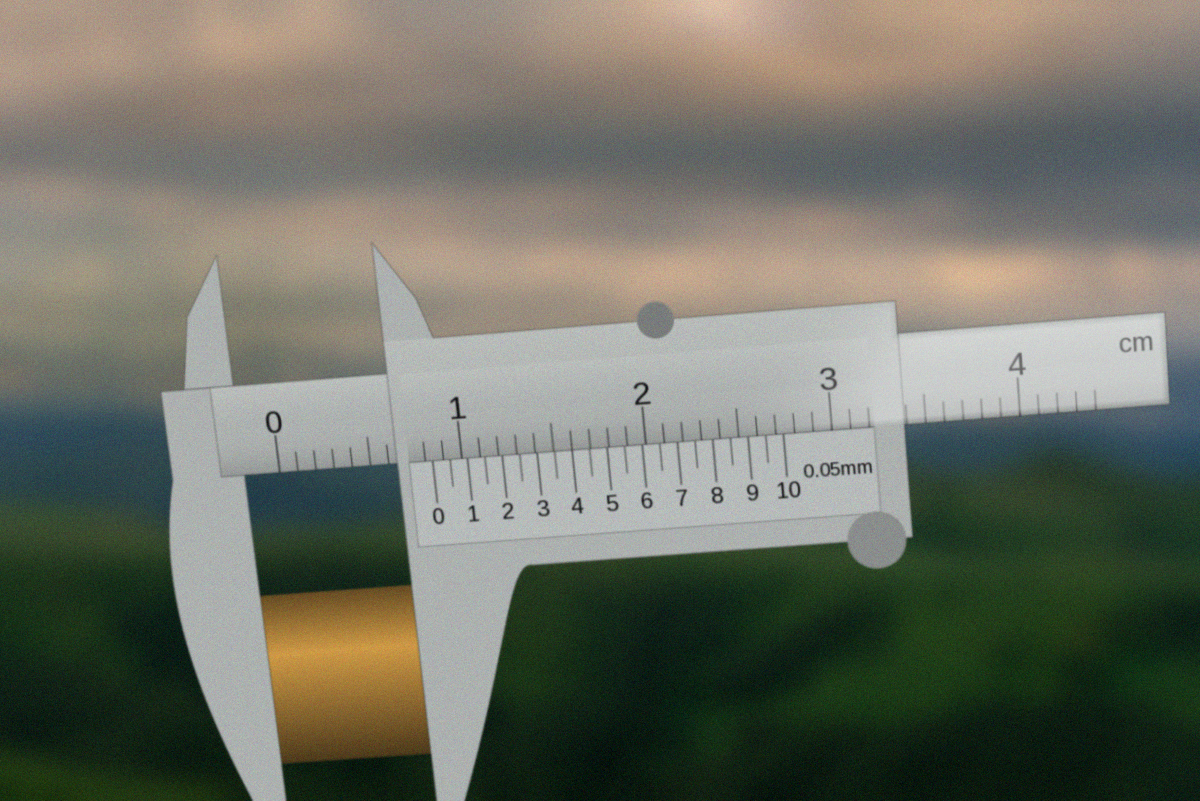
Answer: 8.4mm
